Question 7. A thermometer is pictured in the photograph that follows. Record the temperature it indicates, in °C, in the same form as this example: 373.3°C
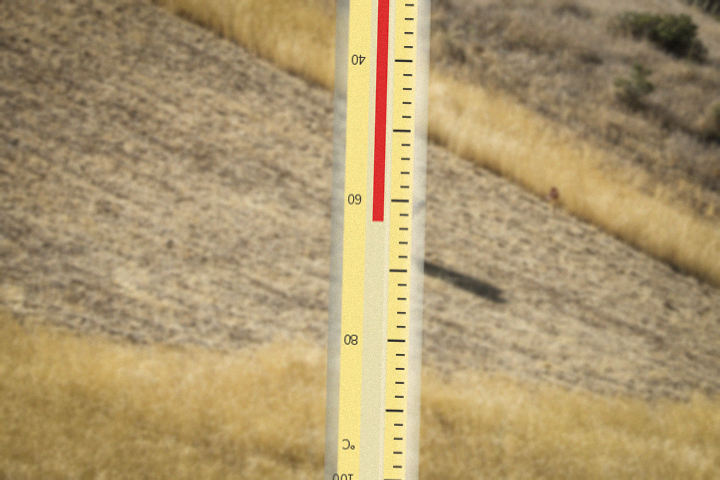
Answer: 63°C
